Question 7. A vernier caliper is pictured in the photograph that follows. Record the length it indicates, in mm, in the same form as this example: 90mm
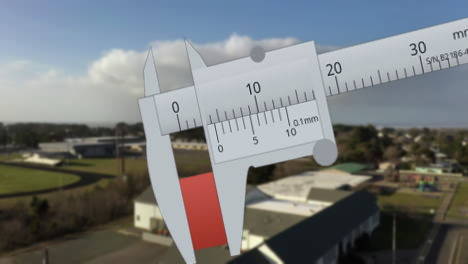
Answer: 4.4mm
